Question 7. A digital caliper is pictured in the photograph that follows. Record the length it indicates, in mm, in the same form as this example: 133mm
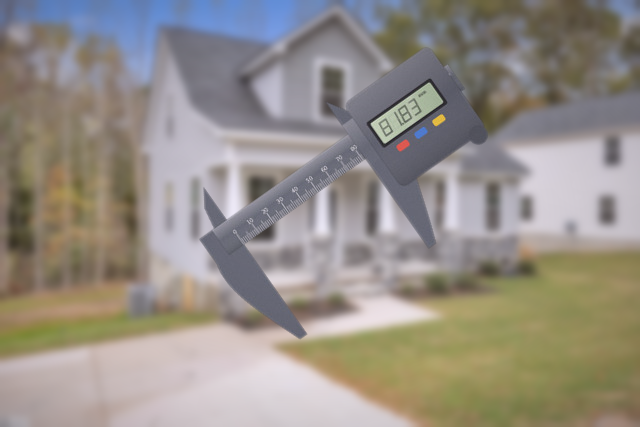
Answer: 81.83mm
